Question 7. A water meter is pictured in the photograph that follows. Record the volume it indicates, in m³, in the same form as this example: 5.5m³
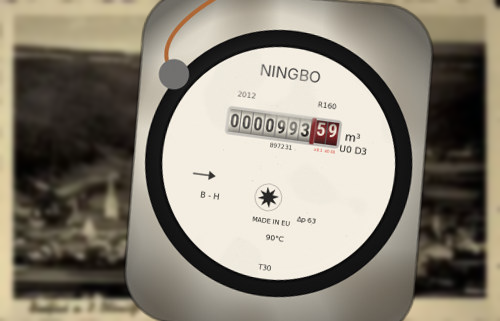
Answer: 993.59m³
